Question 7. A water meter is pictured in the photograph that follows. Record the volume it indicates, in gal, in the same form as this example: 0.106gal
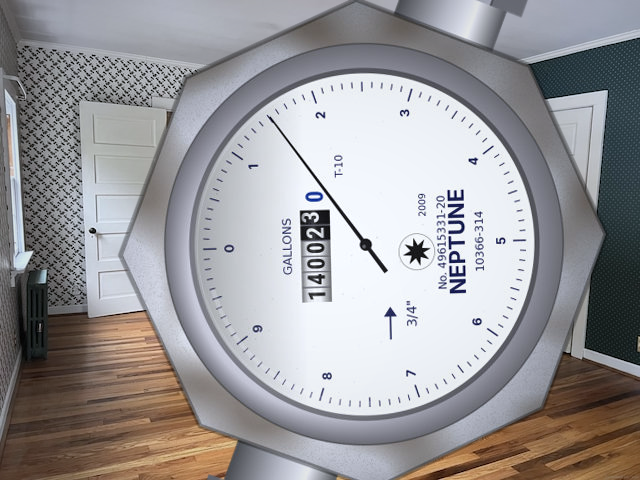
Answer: 1400231.5gal
